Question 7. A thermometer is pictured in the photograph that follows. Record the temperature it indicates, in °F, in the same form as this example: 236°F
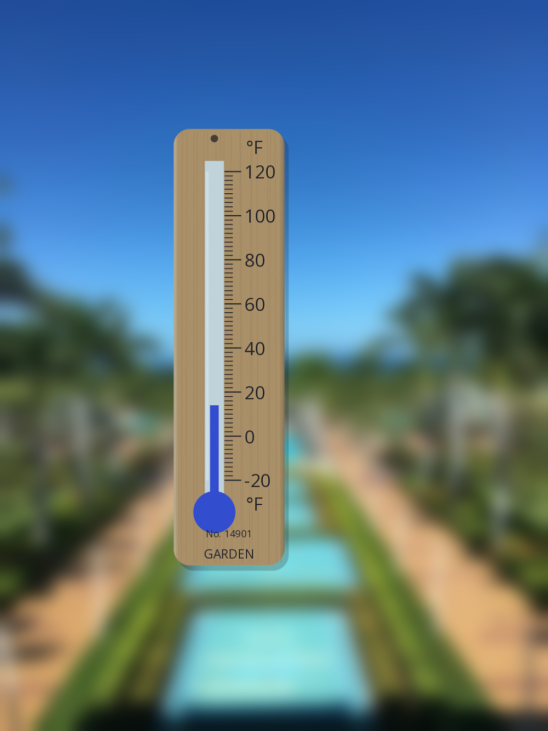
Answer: 14°F
